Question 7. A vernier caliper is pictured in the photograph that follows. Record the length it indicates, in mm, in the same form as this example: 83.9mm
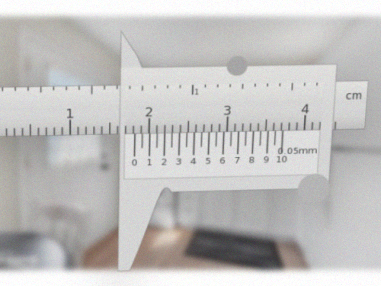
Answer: 18.2mm
